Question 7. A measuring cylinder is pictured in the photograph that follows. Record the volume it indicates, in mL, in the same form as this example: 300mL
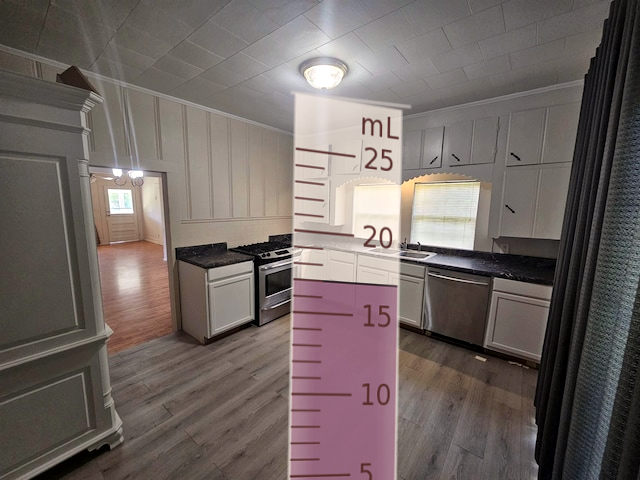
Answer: 17mL
